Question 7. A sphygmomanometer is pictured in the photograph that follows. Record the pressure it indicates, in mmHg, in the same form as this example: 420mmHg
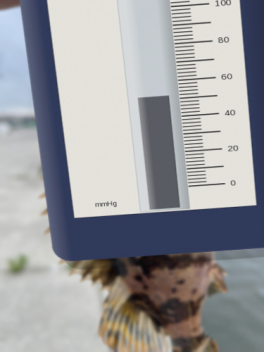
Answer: 52mmHg
